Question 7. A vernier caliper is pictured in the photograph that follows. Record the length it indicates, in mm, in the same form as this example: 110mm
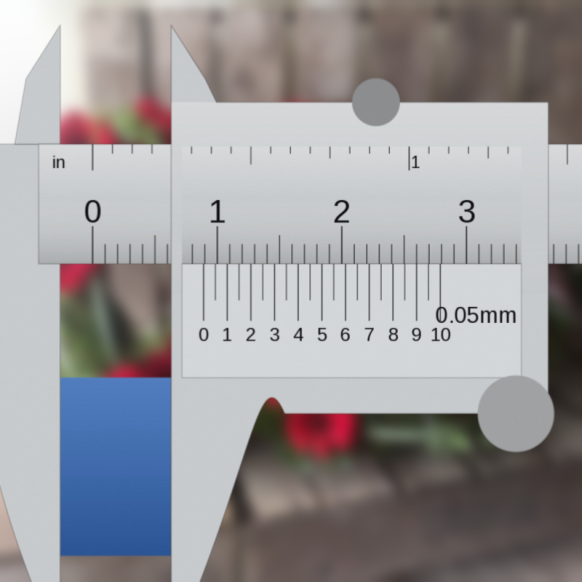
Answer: 8.9mm
